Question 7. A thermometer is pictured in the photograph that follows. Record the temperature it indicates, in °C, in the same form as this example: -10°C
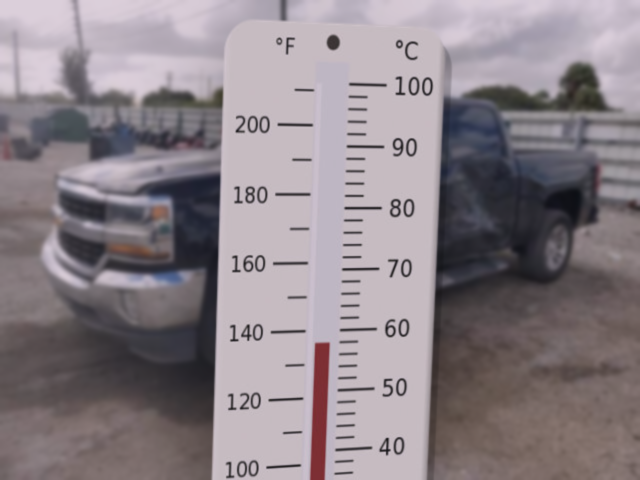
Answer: 58°C
